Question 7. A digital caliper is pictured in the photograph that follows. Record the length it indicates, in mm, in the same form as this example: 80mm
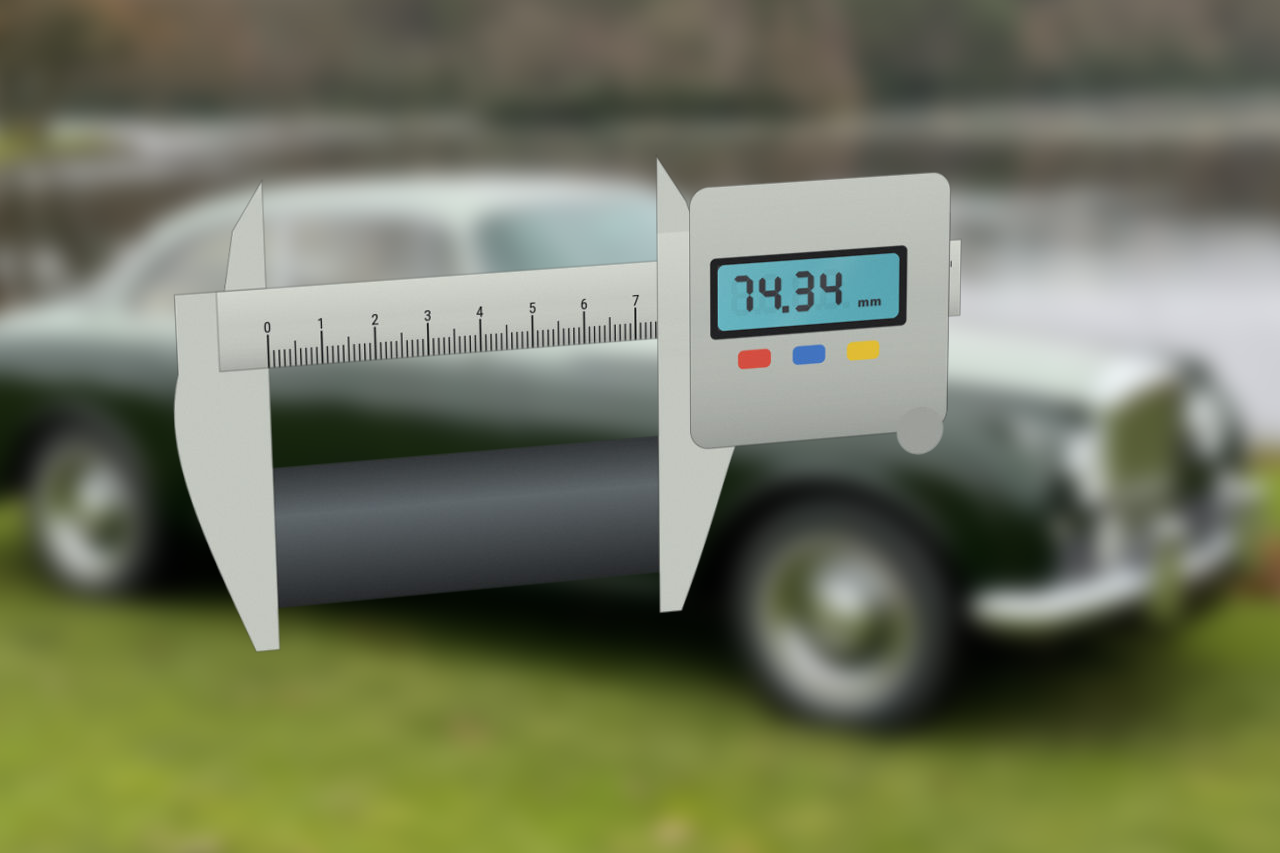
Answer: 74.34mm
